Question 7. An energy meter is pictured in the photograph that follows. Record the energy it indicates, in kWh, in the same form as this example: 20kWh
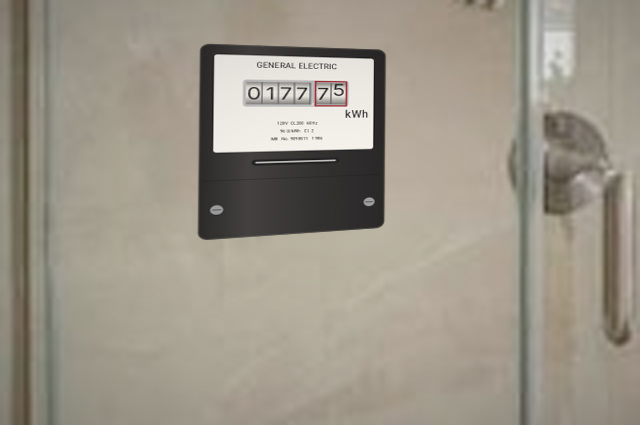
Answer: 177.75kWh
